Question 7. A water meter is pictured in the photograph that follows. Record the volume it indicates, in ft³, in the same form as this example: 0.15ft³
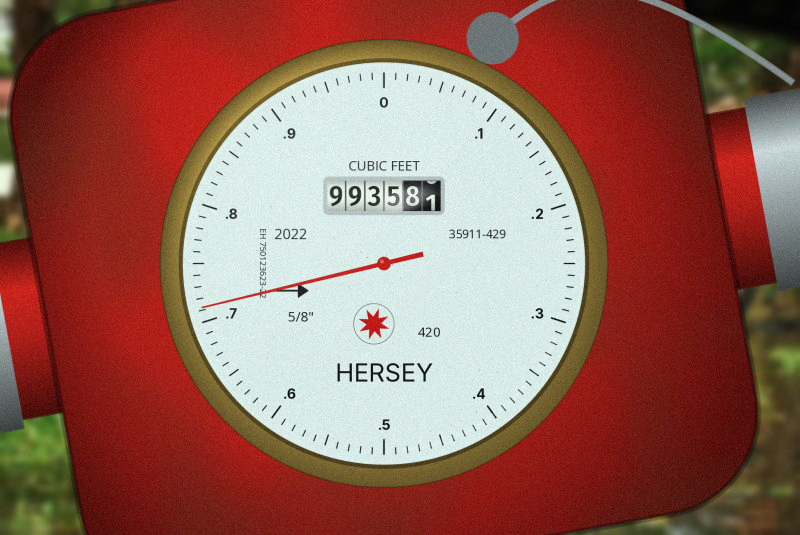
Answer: 993580.71ft³
